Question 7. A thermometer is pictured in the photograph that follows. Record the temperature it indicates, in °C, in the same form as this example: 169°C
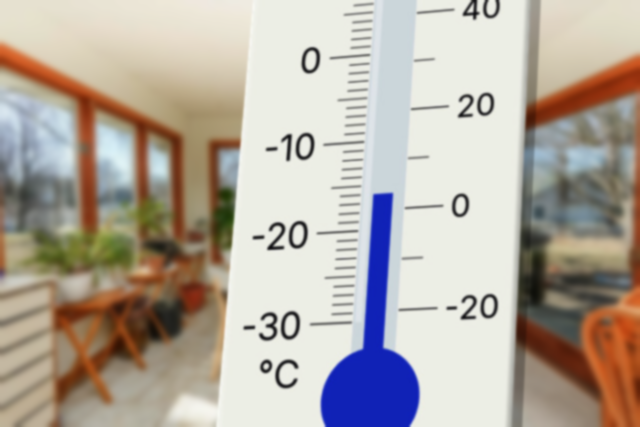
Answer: -16°C
